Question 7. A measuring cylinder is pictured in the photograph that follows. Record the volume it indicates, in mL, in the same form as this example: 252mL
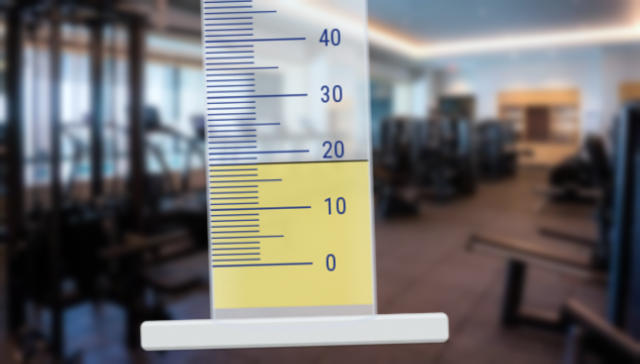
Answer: 18mL
